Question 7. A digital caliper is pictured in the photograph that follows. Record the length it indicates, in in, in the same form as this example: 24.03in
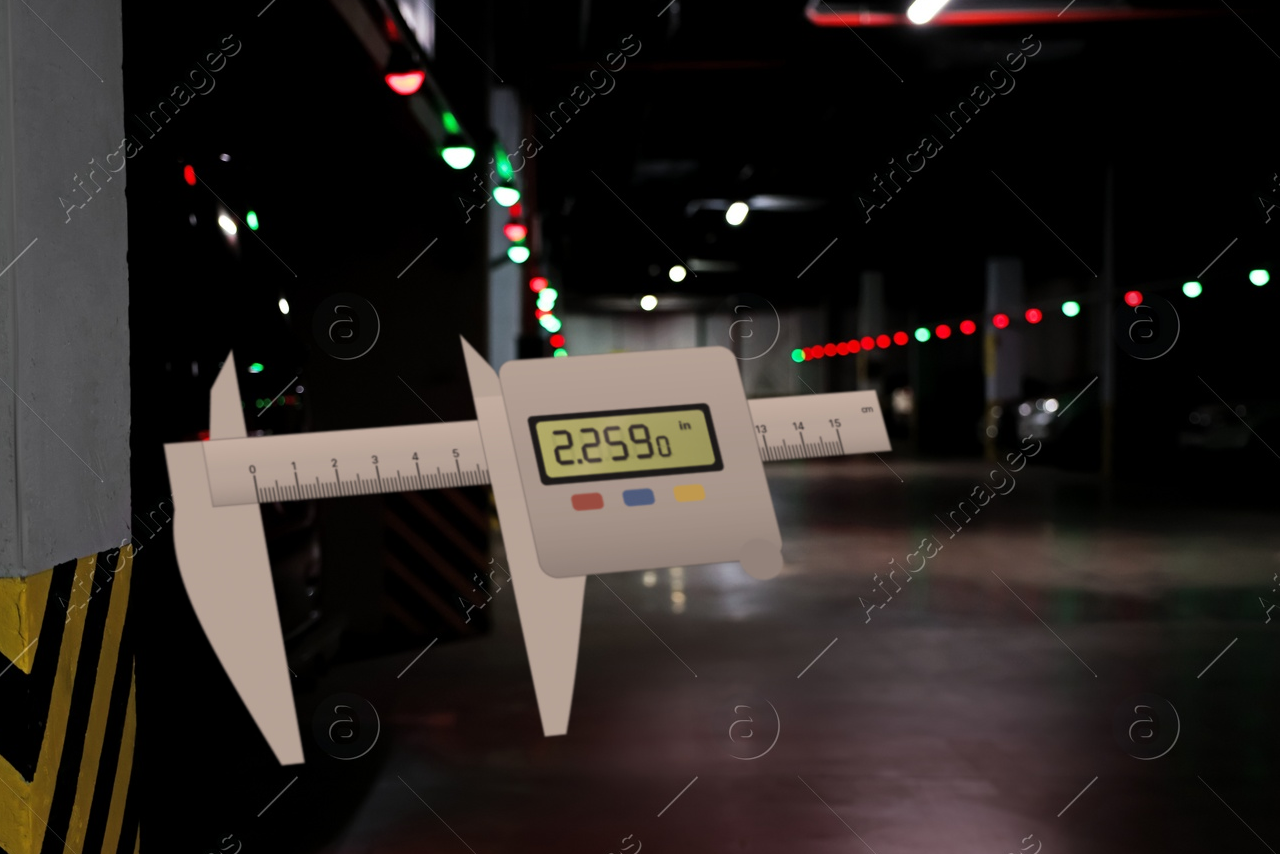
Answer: 2.2590in
